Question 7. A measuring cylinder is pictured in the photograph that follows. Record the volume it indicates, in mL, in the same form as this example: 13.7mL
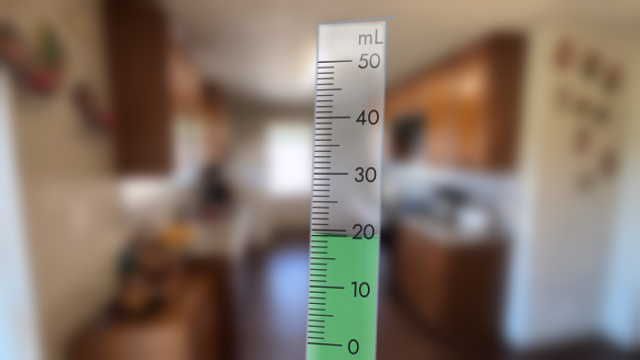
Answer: 19mL
